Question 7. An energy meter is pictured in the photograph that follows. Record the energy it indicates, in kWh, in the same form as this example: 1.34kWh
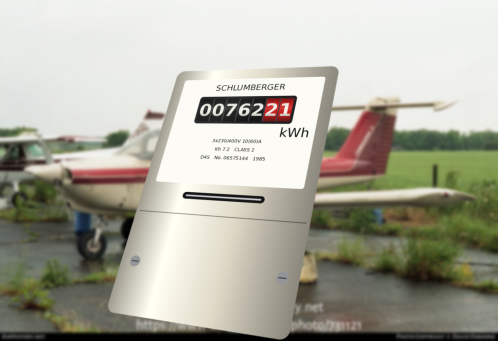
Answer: 762.21kWh
